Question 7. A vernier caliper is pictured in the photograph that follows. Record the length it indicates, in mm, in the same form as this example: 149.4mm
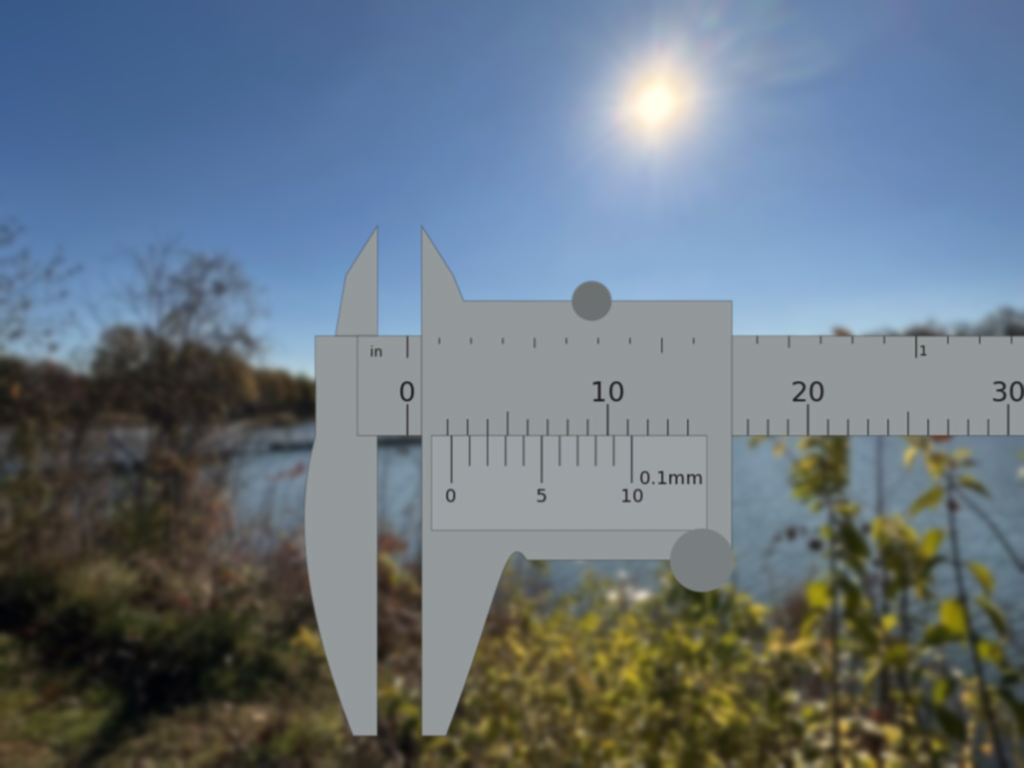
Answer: 2.2mm
